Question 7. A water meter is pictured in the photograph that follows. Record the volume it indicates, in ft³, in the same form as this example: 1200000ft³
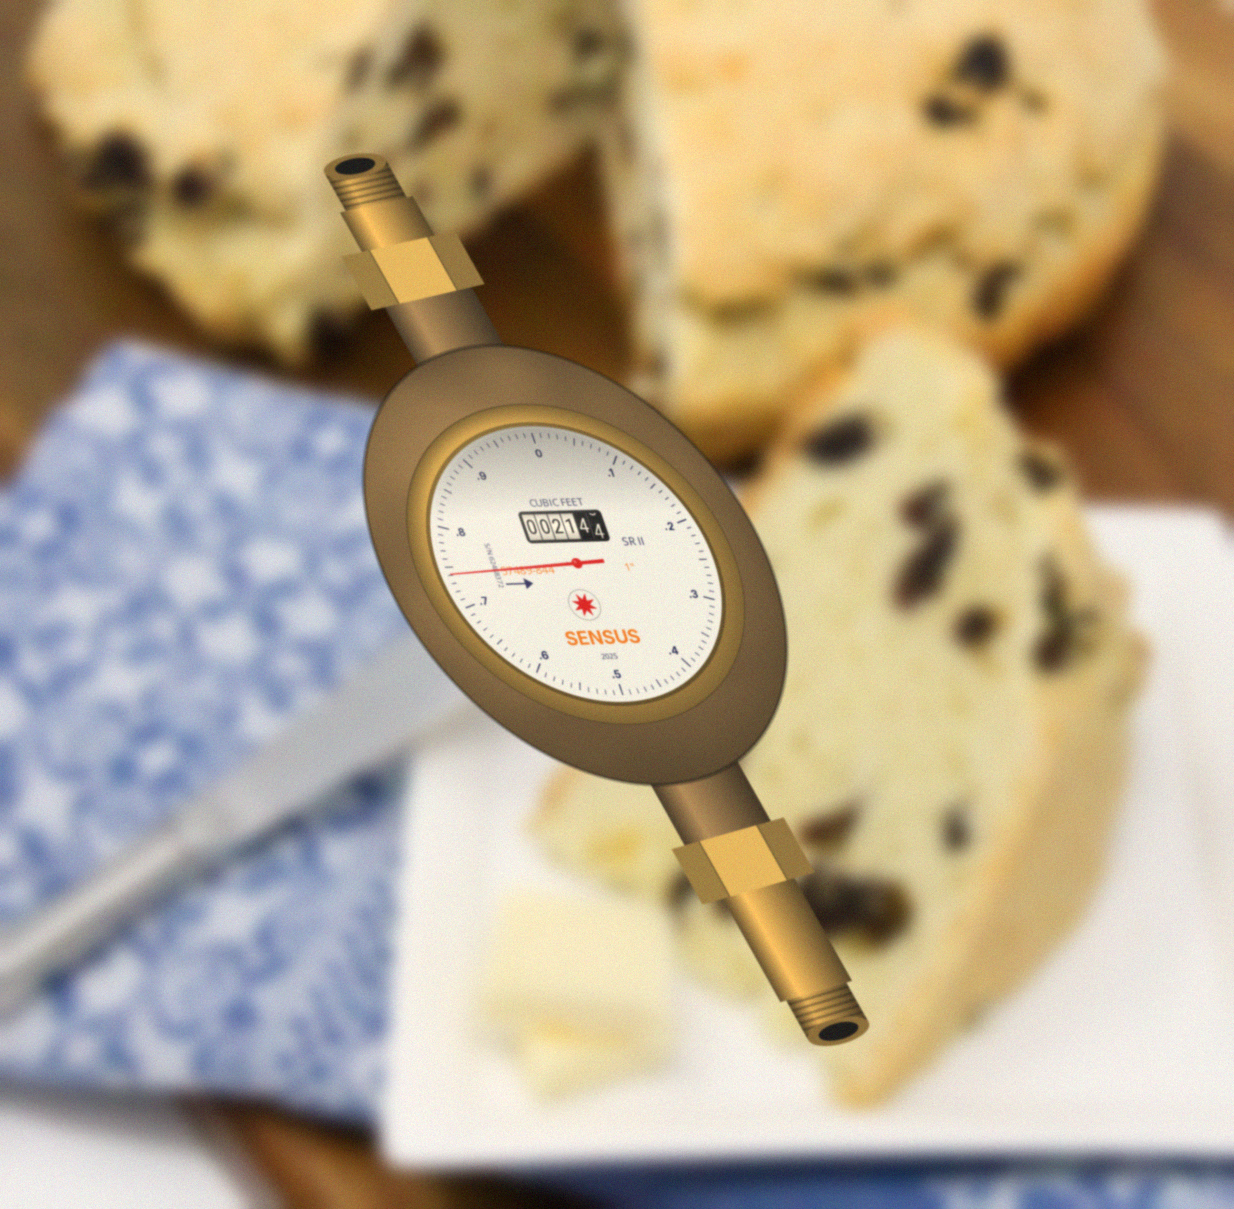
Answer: 2143.74ft³
